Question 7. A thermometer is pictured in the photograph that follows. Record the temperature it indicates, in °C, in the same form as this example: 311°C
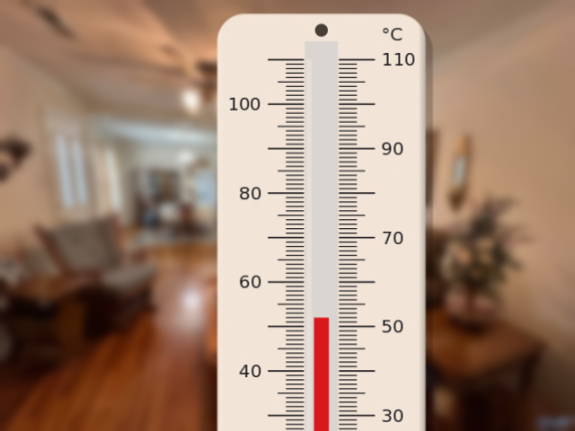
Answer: 52°C
